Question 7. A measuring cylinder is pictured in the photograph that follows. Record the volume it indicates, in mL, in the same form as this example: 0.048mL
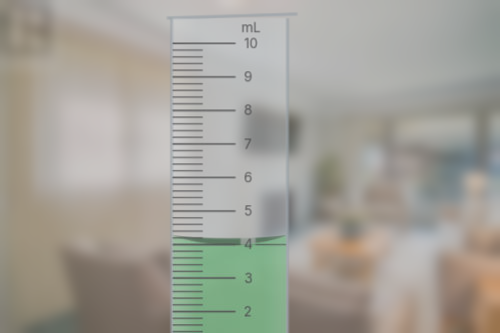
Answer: 4mL
